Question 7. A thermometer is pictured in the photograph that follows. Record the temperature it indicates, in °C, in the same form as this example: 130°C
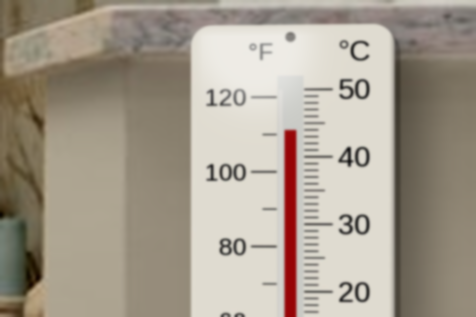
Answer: 44°C
